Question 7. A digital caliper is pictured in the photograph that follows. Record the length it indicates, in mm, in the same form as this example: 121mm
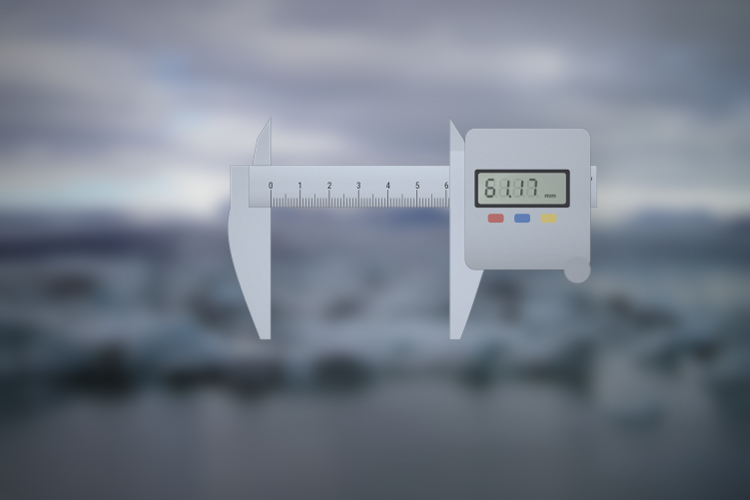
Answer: 61.17mm
